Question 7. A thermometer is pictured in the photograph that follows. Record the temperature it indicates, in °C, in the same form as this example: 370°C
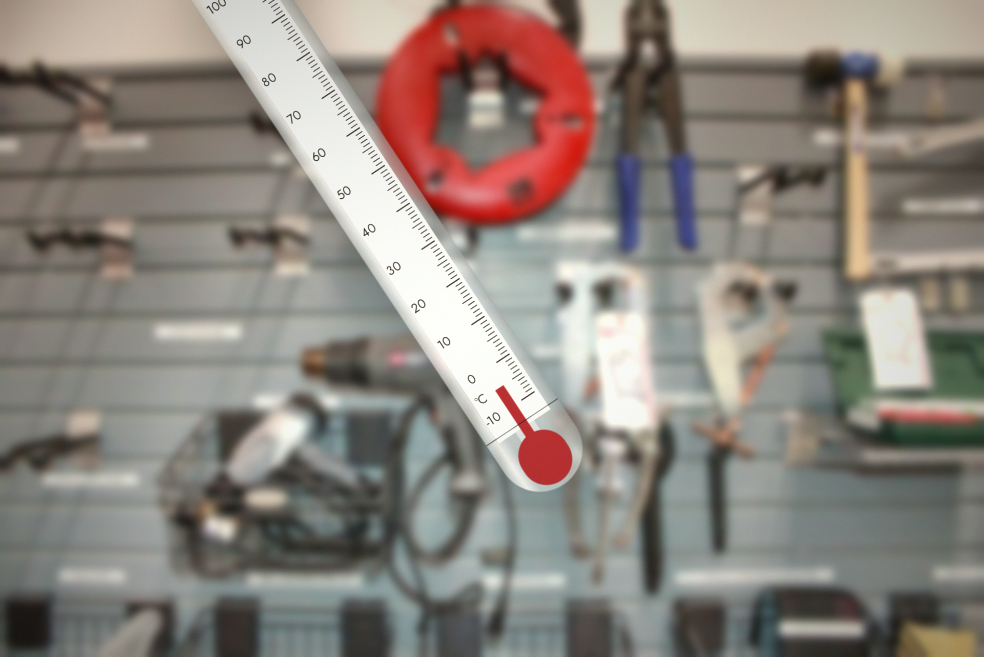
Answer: -5°C
